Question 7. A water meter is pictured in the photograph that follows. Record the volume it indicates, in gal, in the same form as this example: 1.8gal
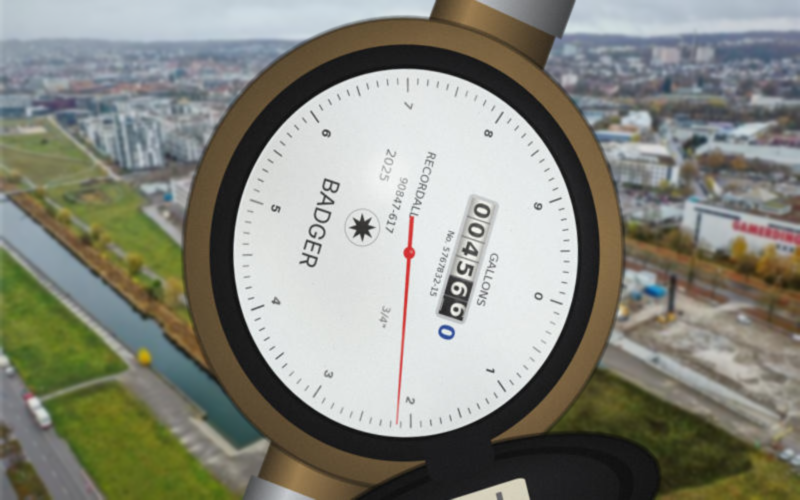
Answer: 45662.1gal
